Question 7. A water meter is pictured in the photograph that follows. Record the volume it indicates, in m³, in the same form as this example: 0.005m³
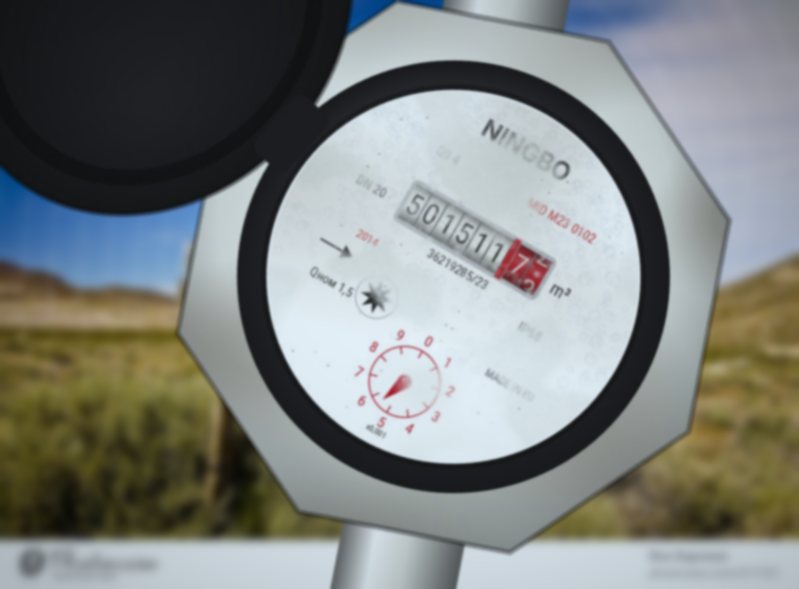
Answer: 501511.725m³
